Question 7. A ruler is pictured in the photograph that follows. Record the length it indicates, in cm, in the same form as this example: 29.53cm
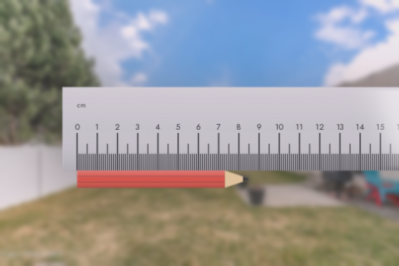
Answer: 8.5cm
